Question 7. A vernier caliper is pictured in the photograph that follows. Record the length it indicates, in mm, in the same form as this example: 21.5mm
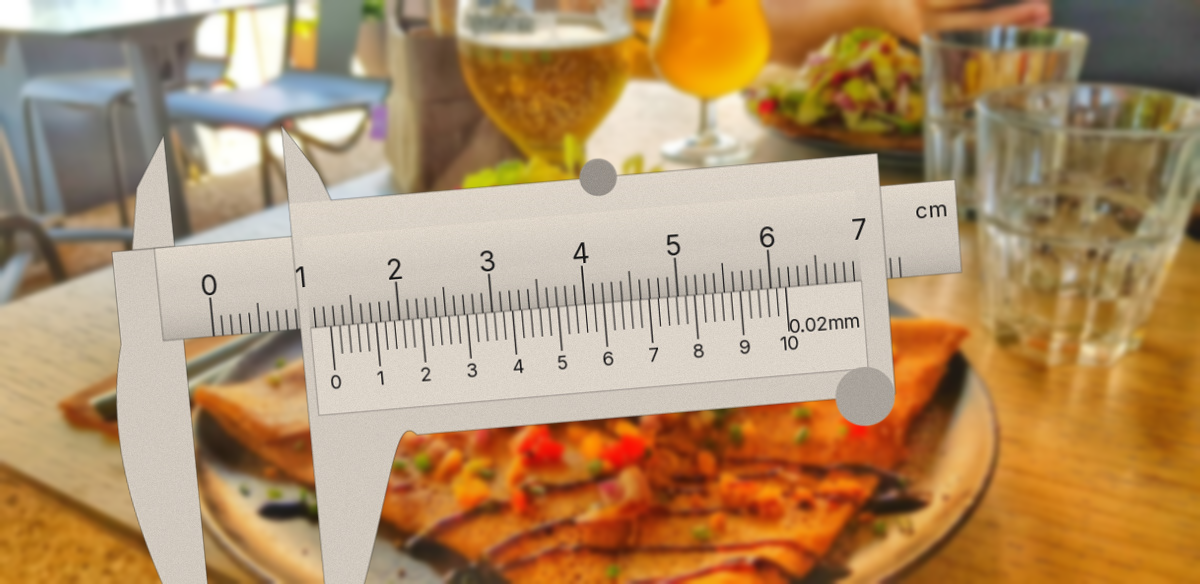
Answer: 12.6mm
